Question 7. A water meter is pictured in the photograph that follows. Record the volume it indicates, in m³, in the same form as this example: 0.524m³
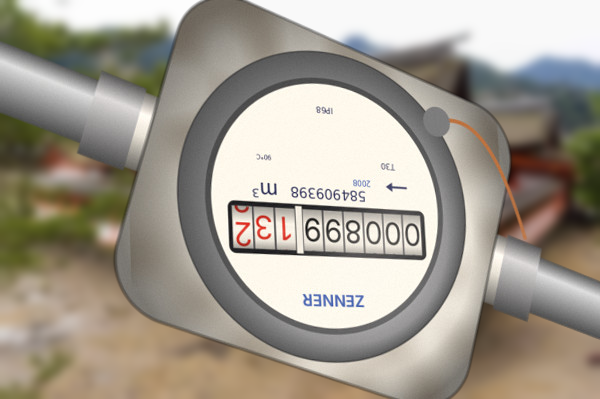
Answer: 899.132m³
